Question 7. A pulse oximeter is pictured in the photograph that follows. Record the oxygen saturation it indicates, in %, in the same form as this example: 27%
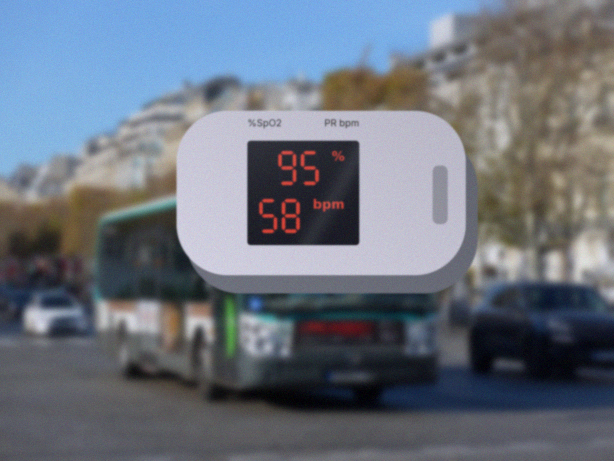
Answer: 95%
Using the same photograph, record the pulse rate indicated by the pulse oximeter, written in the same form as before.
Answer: 58bpm
